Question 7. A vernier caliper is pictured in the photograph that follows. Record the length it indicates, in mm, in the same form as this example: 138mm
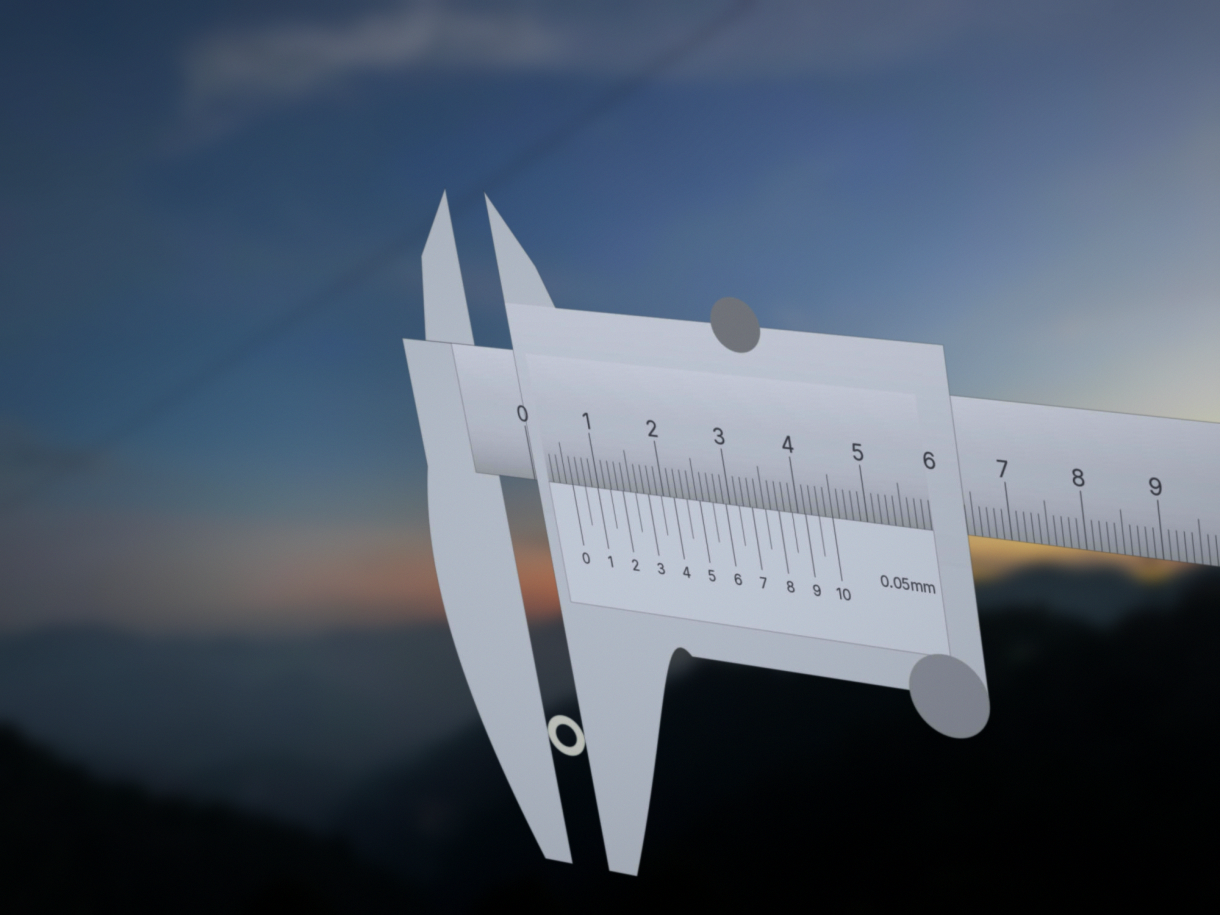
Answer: 6.0mm
